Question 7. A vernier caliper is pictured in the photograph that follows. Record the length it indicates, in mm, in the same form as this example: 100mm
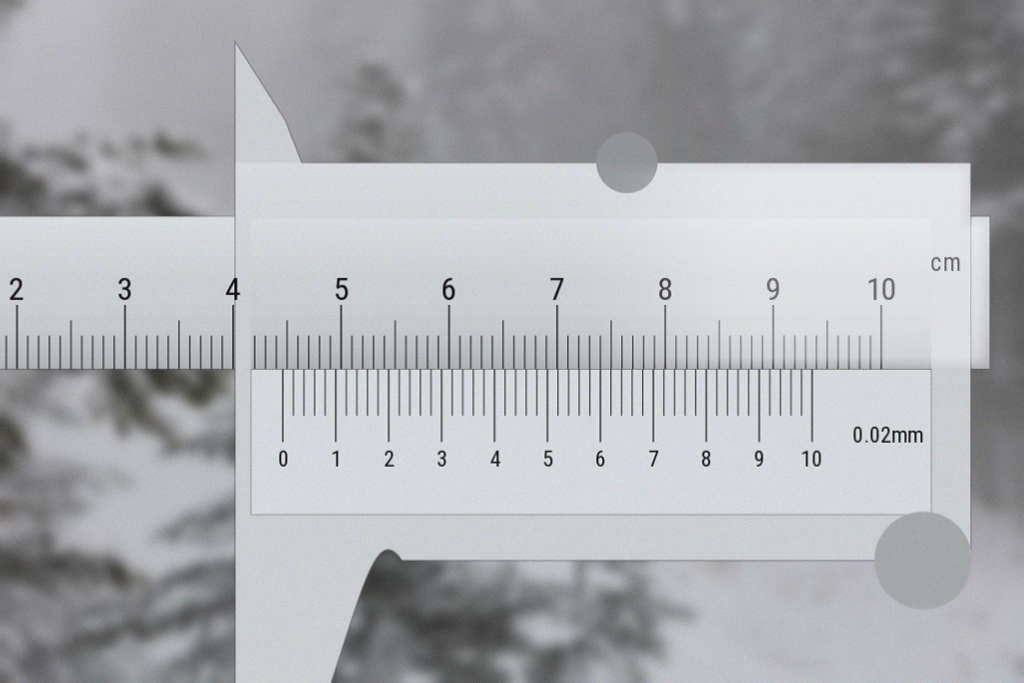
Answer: 44.6mm
